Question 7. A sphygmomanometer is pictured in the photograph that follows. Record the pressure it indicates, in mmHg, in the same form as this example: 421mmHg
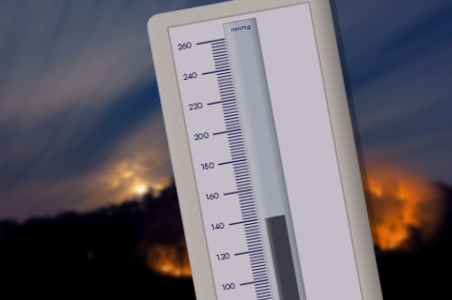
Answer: 140mmHg
